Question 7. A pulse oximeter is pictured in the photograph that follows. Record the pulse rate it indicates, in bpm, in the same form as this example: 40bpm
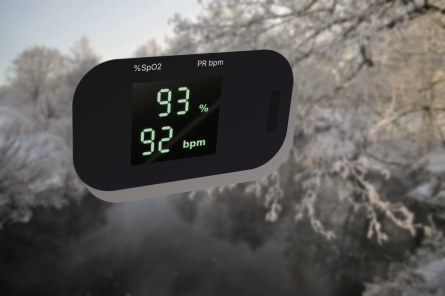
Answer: 92bpm
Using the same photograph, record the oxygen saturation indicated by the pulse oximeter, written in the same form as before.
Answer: 93%
